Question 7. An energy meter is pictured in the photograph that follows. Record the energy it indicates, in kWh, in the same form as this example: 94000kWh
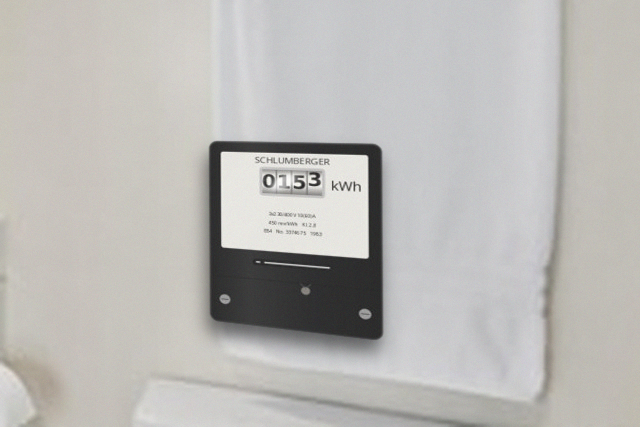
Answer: 153kWh
